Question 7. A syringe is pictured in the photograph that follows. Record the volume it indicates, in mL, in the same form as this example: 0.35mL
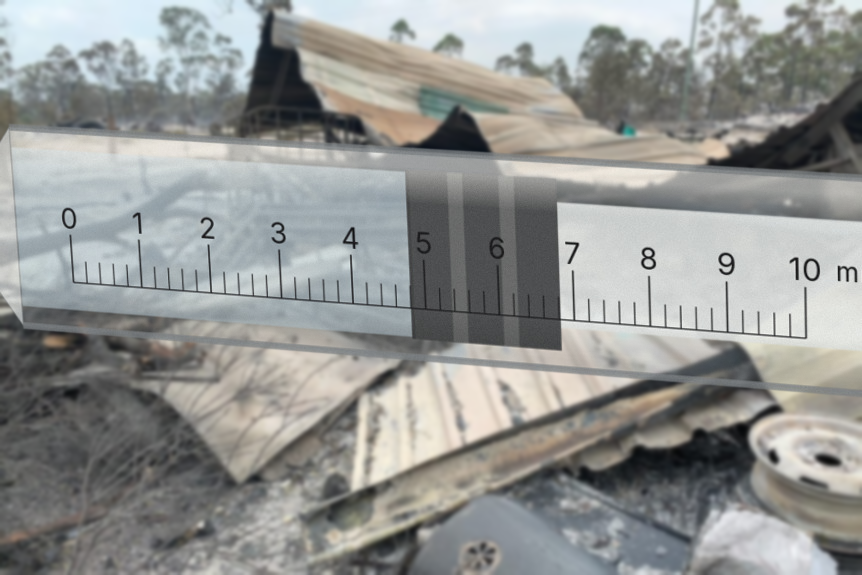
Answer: 4.8mL
